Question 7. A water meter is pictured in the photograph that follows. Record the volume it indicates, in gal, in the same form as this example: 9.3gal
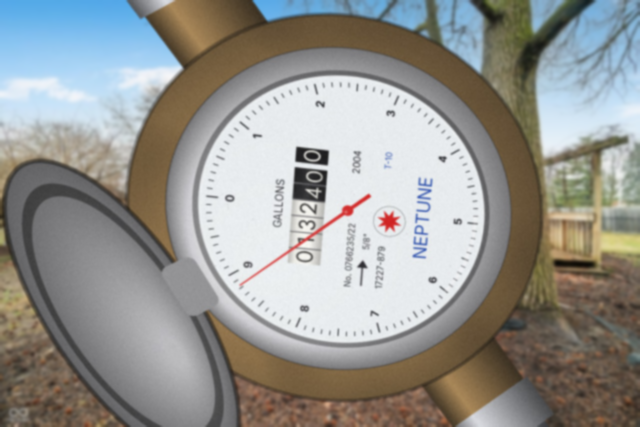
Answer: 132398.8gal
